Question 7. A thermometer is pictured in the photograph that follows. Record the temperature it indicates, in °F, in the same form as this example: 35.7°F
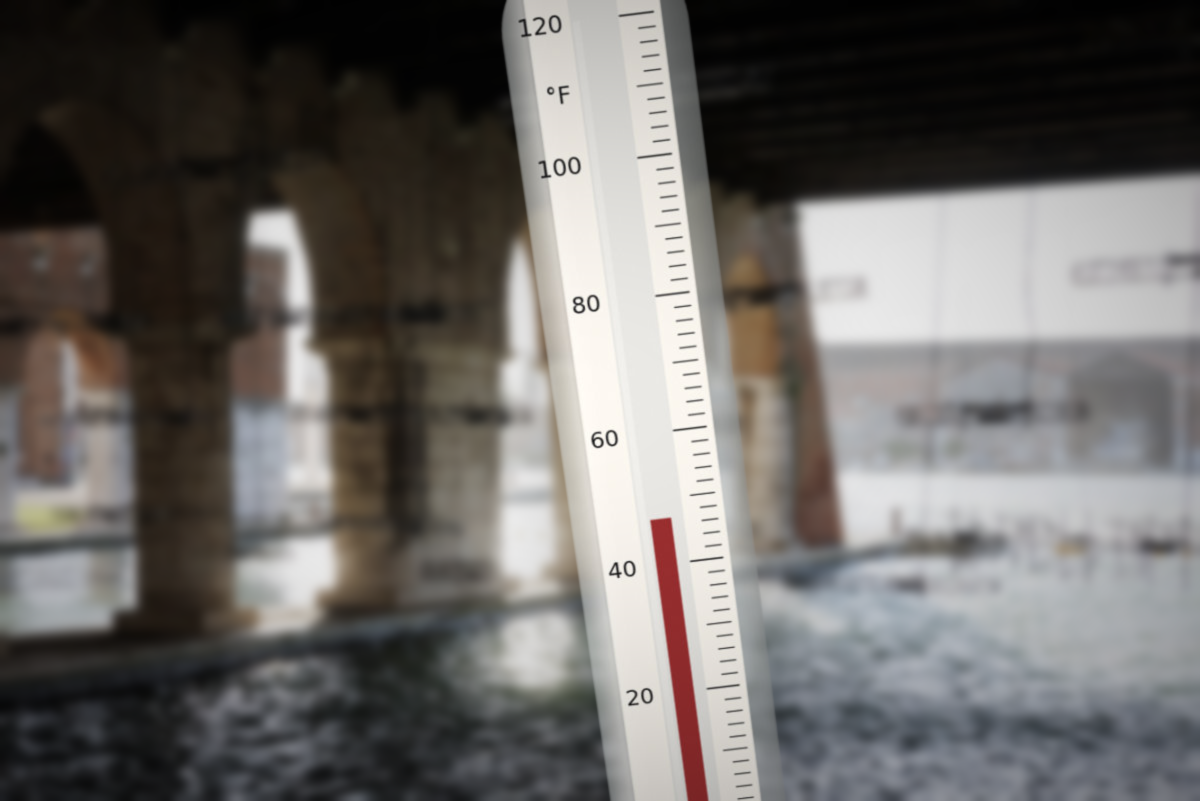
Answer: 47°F
